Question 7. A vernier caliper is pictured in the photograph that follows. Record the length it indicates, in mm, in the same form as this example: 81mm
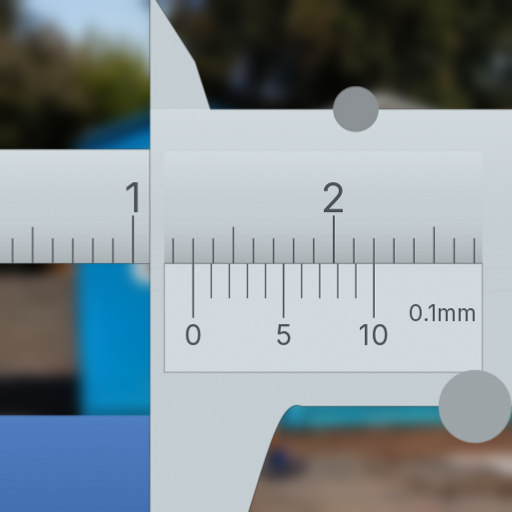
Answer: 13.0mm
